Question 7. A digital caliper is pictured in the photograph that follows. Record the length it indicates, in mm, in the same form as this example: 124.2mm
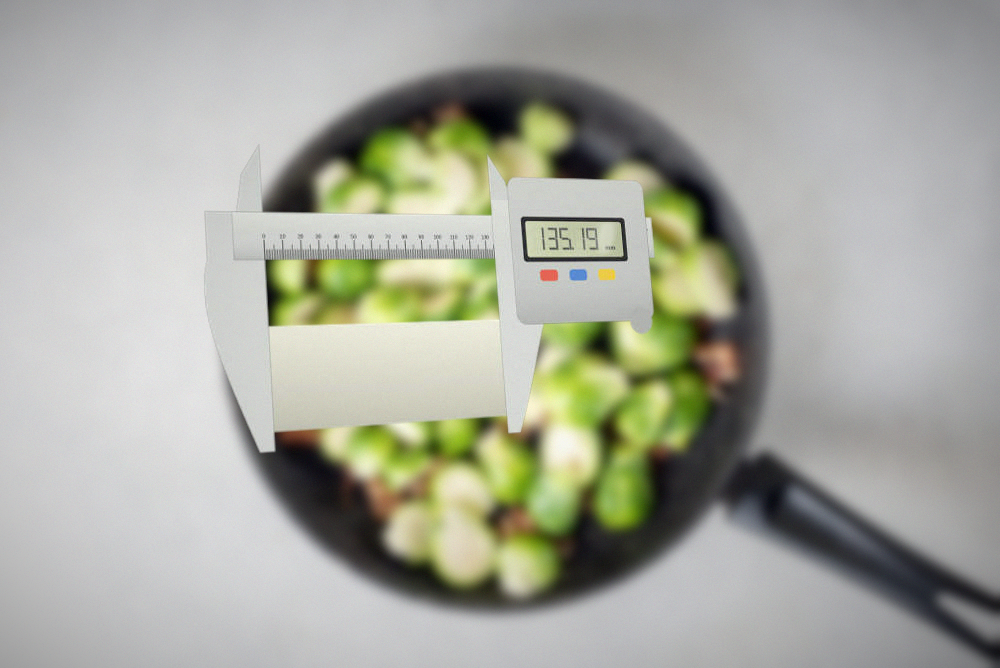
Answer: 135.19mm
